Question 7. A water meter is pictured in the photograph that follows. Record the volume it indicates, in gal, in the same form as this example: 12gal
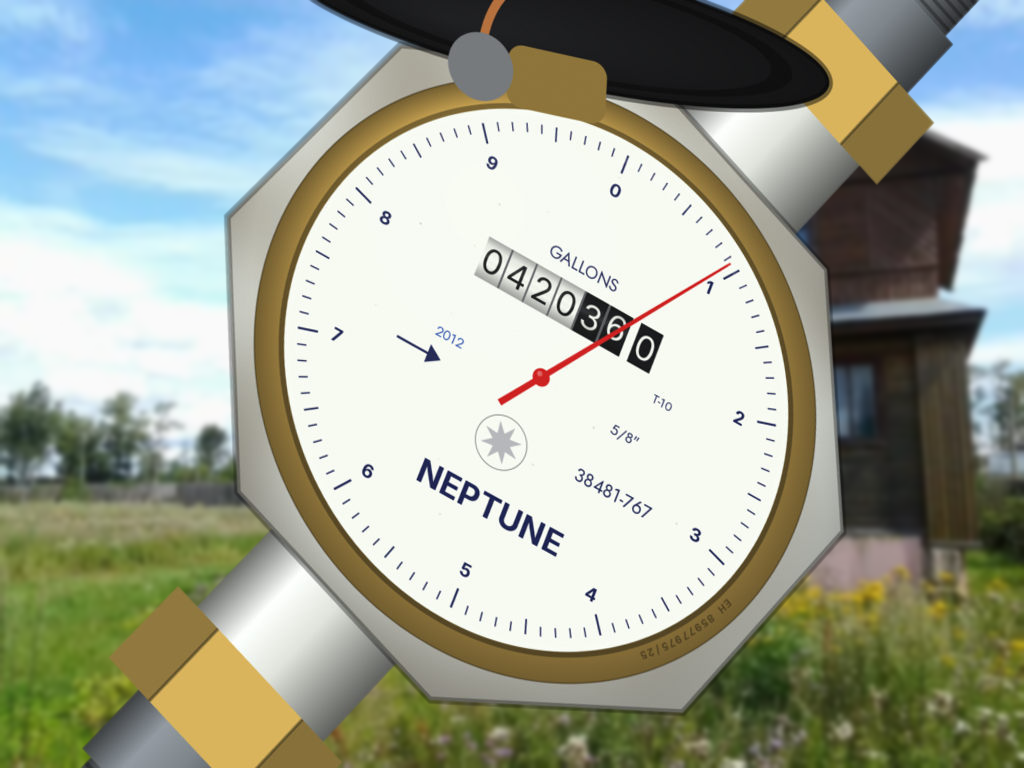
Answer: 420360.9gal
